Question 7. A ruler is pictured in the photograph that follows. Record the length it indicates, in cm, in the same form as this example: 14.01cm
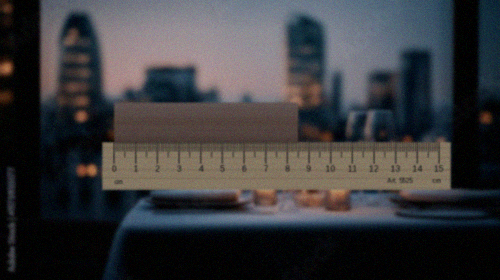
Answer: 8.5cm
